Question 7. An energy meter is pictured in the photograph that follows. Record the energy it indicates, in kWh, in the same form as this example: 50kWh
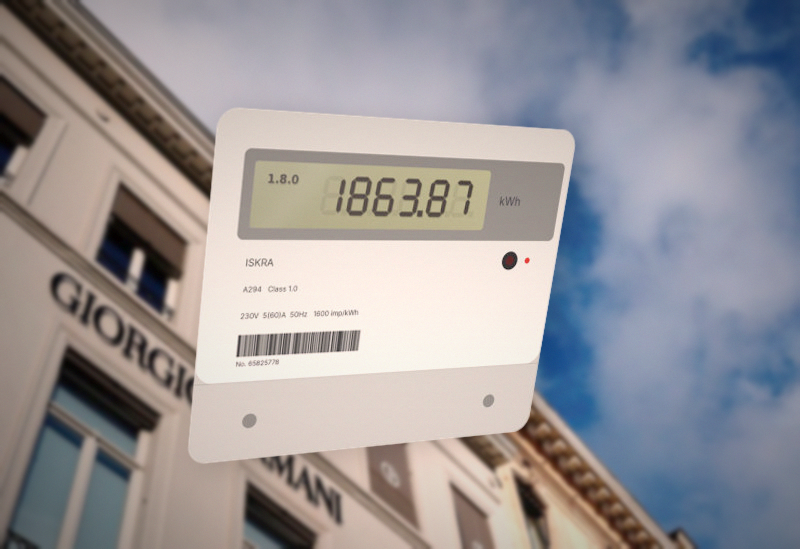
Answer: 1863.87kWh
